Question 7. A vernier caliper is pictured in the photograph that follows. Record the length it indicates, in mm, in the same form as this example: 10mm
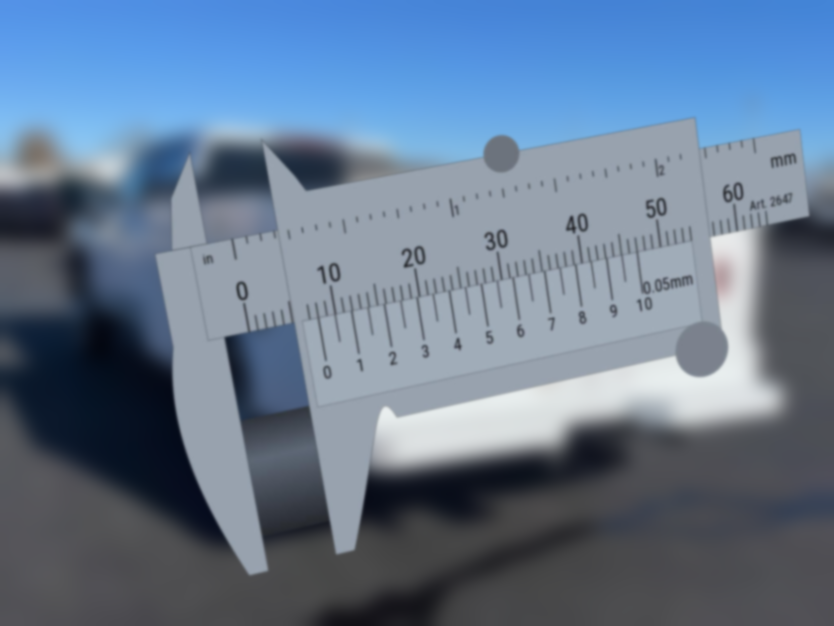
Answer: 8.0mm
